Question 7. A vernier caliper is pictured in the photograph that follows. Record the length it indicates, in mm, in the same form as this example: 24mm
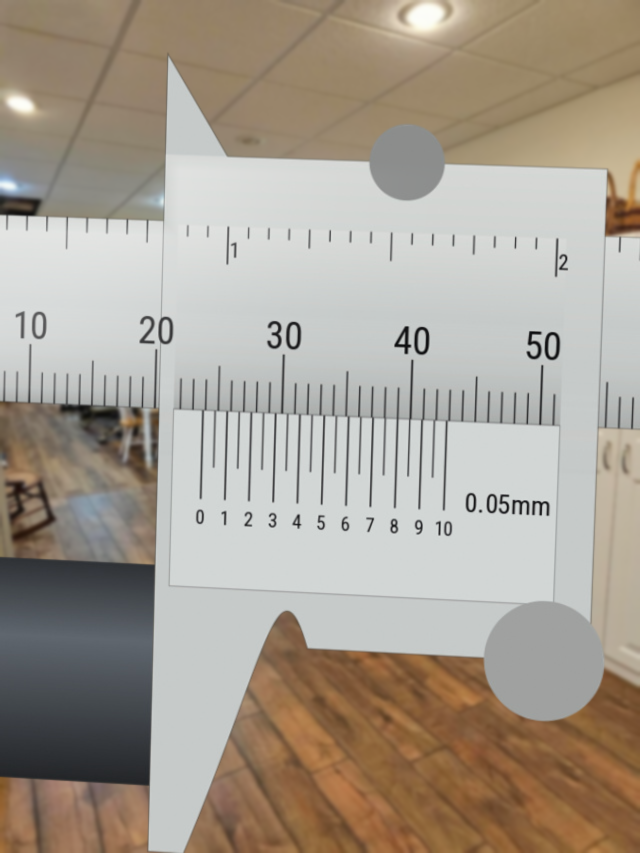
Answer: 23.8mm
